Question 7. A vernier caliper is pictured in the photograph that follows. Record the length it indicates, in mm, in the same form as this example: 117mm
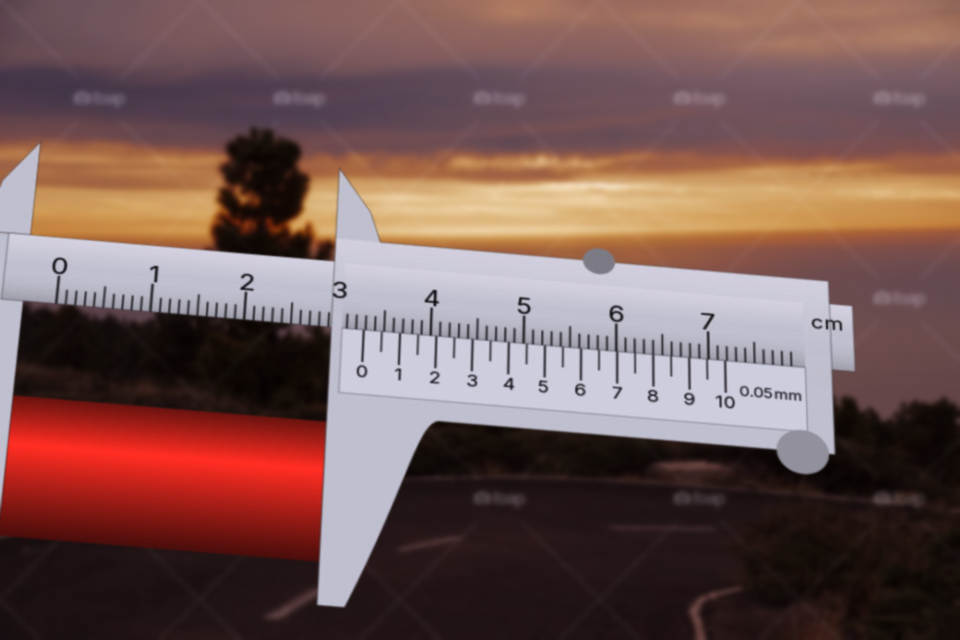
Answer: 32.8mm
